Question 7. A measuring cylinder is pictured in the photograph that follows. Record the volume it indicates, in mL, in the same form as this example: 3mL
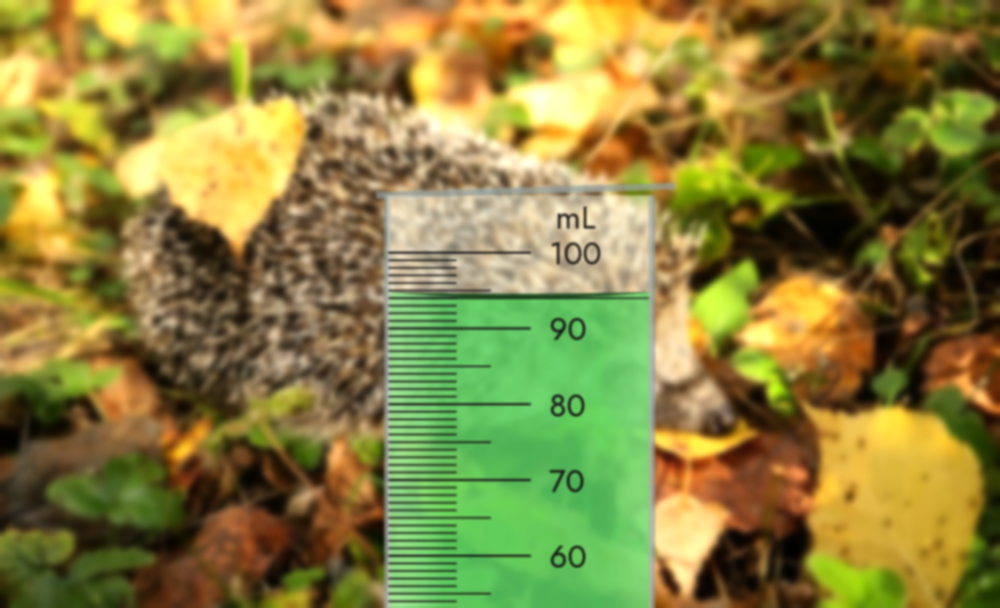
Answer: 94mL
